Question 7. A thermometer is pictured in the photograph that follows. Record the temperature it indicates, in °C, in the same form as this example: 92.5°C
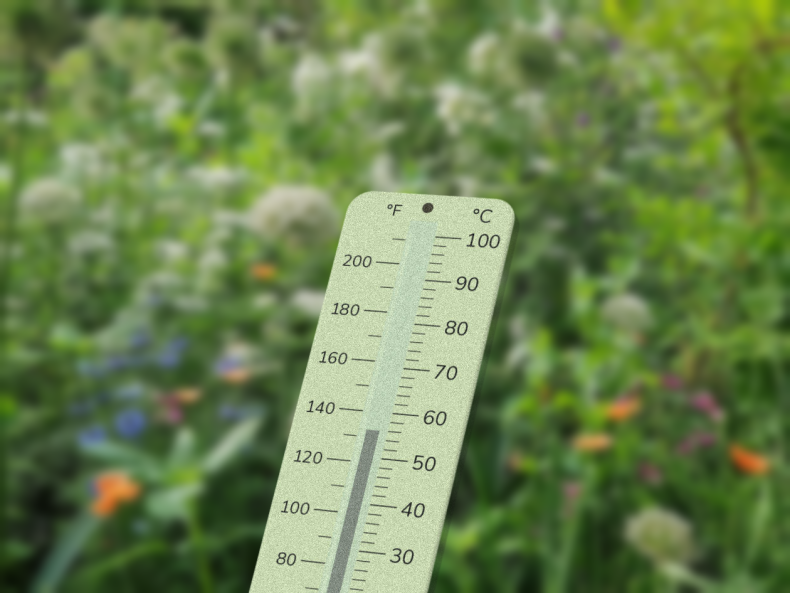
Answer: 56°C
